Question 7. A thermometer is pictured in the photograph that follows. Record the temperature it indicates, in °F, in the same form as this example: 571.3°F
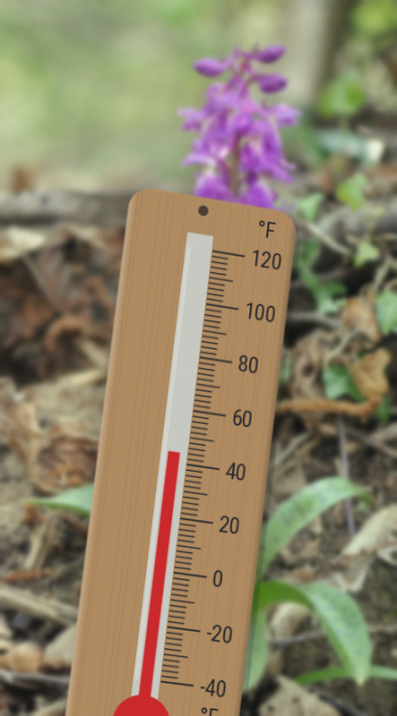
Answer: 44°F
